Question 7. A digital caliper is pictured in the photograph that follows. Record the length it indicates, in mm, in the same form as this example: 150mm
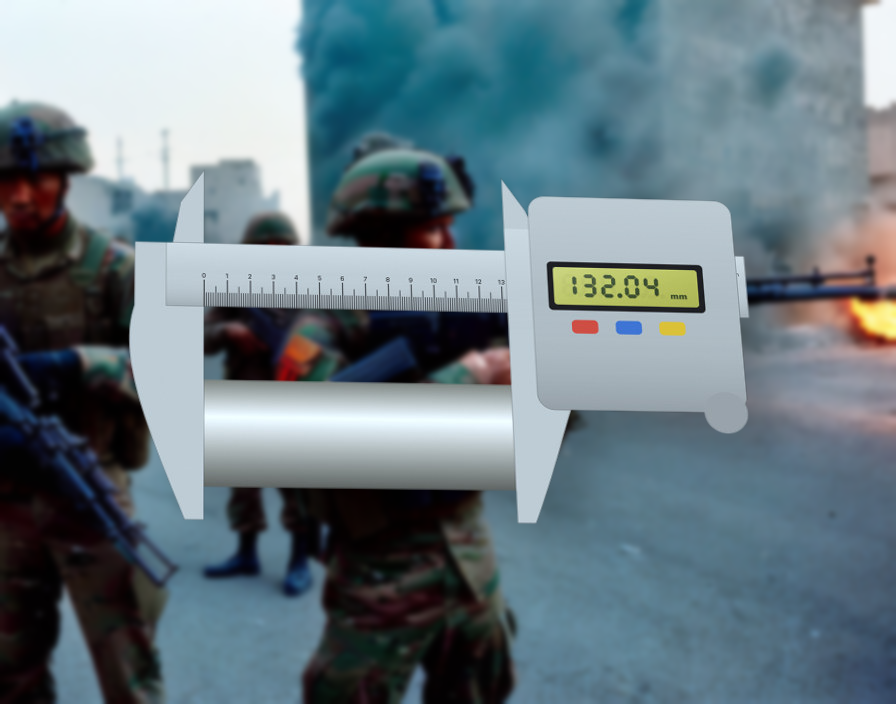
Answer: 132.04mm
